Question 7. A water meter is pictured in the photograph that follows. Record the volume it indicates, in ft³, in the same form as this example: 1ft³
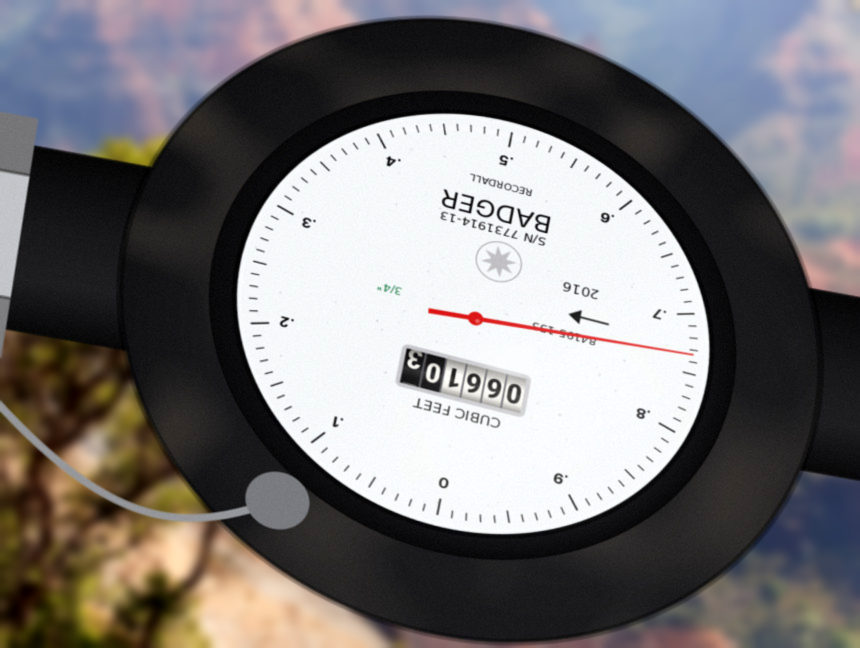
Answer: 66102.73ft³
